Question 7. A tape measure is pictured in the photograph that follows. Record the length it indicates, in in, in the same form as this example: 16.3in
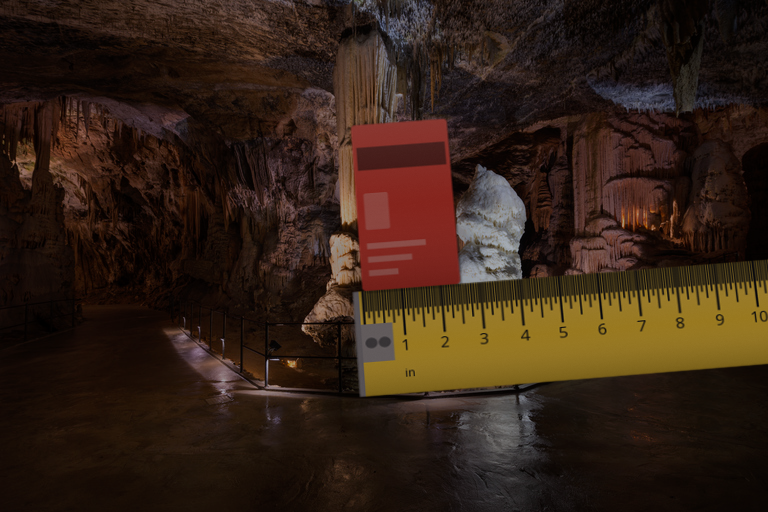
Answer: 2.5in
